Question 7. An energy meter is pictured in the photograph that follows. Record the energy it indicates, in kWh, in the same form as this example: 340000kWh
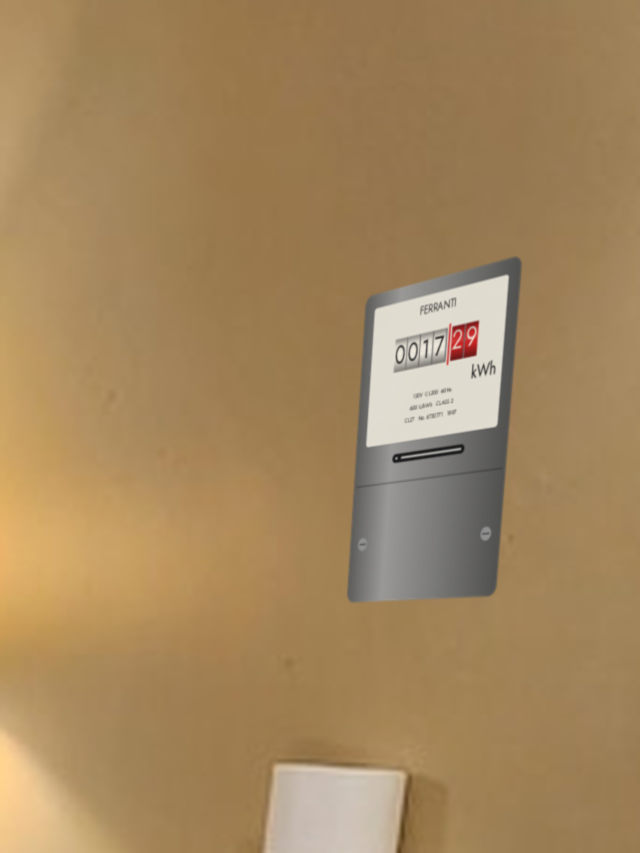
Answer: 17.29kWh
